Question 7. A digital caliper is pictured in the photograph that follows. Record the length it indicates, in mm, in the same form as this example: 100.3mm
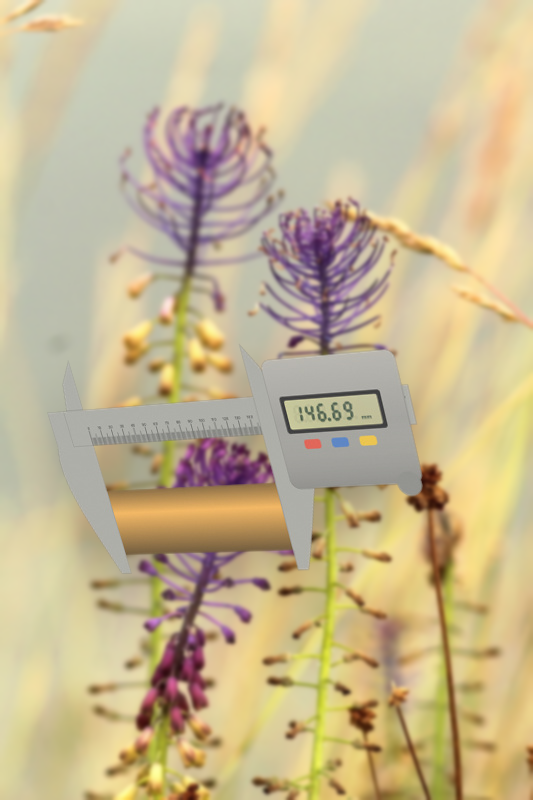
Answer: 146.69mm
